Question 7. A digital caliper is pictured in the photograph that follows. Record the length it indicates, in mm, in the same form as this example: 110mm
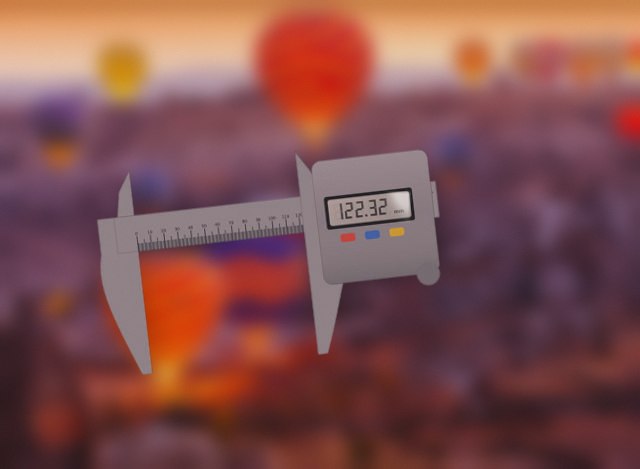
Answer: 122.32mm
